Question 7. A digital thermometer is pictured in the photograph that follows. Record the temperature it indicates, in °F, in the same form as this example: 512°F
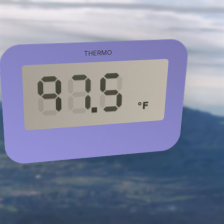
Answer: 97.5°F
